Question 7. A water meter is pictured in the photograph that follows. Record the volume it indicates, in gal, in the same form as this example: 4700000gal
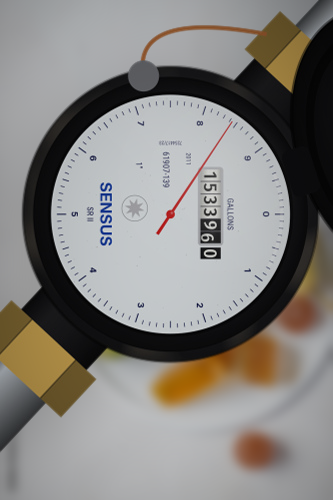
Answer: 1533958.4gal
